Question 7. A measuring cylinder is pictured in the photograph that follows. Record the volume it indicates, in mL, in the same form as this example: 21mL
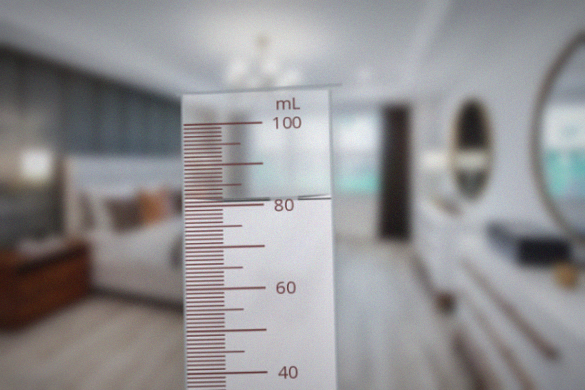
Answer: 81mL
